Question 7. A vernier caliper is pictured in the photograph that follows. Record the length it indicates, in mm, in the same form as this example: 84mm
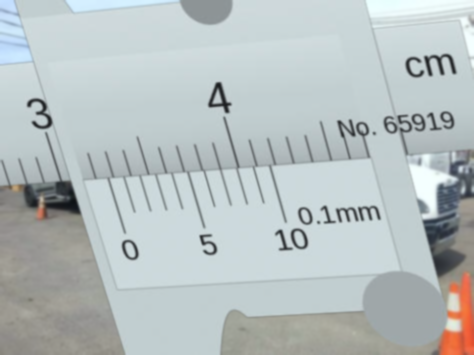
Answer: 32.7mm
